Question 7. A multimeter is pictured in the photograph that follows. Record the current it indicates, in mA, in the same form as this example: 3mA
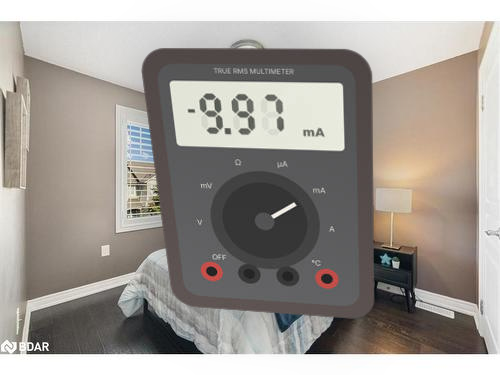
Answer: -9.97mA
